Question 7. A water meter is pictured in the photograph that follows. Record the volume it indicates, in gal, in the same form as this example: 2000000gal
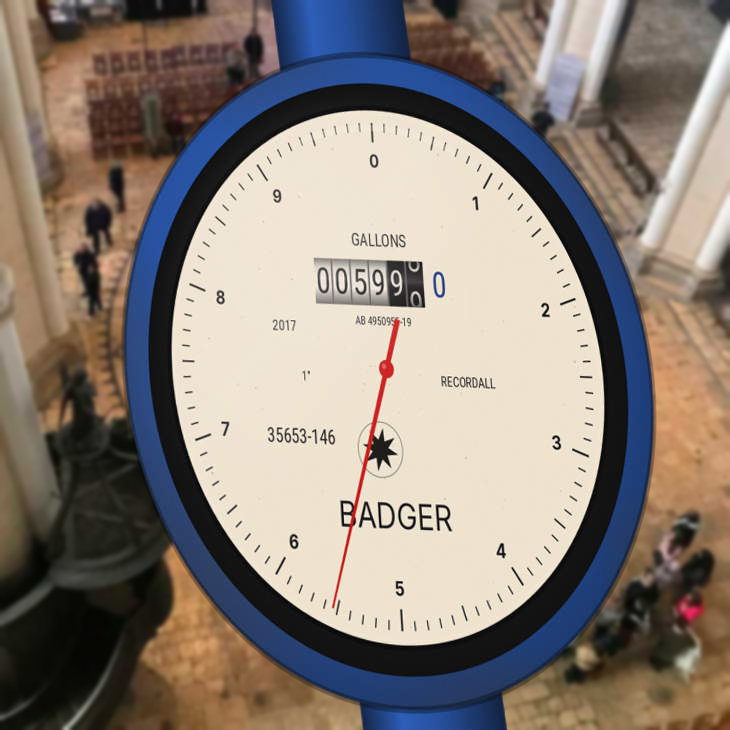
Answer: 59985.5gal
